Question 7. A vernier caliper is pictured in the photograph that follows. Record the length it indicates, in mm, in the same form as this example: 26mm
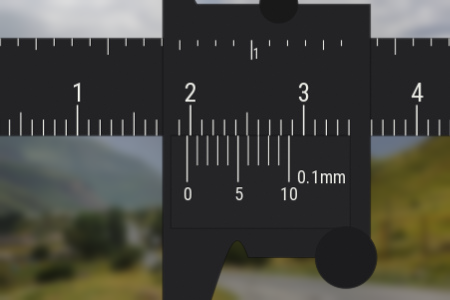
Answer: 19.7mm
